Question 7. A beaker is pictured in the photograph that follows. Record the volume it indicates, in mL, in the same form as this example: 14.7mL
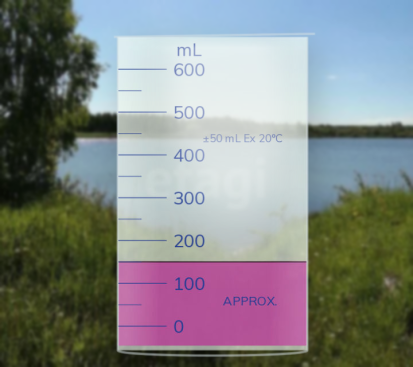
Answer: 150mL
